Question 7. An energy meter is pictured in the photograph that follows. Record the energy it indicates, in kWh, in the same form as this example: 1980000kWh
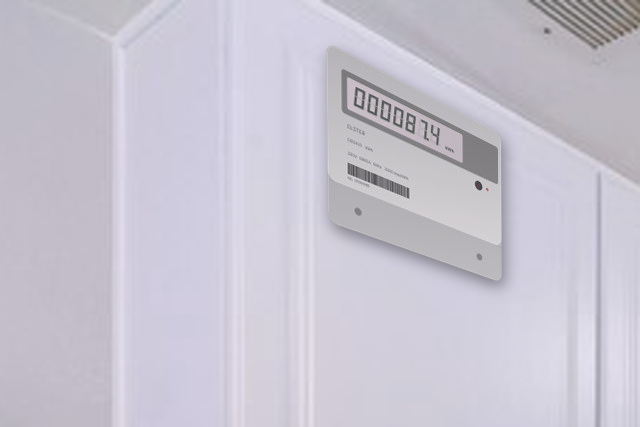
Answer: 87.4kWh
